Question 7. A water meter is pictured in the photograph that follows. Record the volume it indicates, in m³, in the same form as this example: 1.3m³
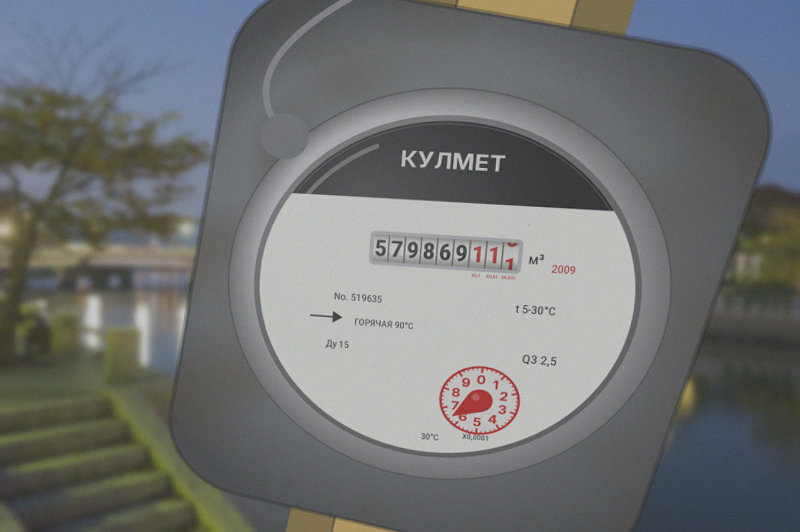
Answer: 579869.1106m³
